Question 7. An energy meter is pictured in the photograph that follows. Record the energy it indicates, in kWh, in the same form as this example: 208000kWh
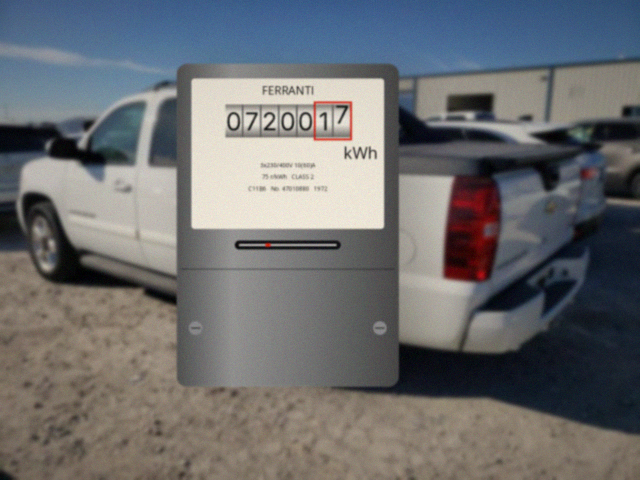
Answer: 7200.17kWh
